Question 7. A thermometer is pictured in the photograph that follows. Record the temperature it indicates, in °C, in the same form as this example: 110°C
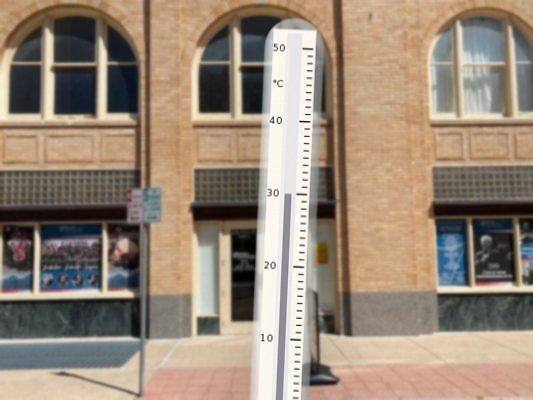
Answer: 30°C
